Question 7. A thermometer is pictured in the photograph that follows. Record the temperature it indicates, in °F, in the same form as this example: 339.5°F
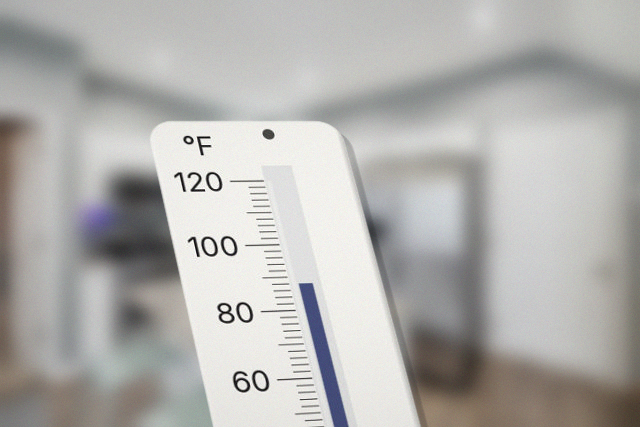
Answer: 88°F
